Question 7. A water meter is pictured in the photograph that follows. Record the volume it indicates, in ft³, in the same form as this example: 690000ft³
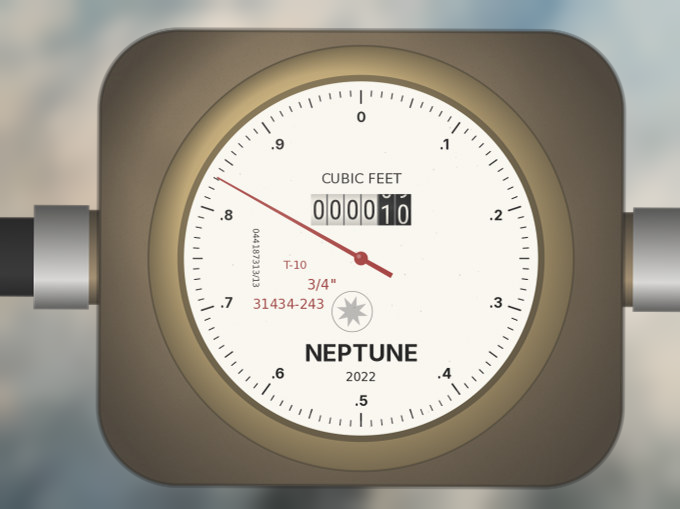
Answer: 9.83ft³
